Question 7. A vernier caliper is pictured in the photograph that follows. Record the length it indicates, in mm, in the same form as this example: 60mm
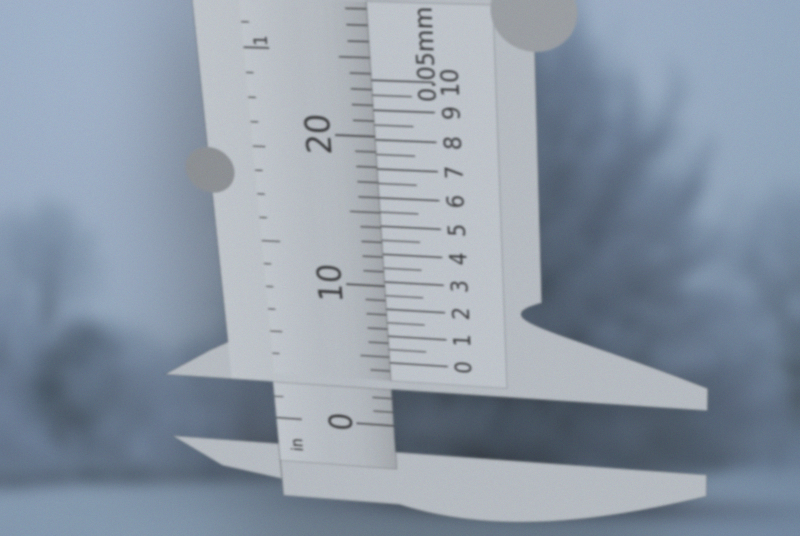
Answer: 4.6mm
